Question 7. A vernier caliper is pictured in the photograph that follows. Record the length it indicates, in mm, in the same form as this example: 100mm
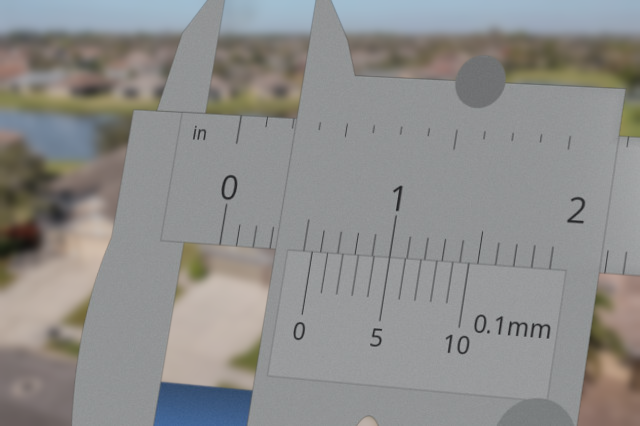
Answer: 5.5mm
